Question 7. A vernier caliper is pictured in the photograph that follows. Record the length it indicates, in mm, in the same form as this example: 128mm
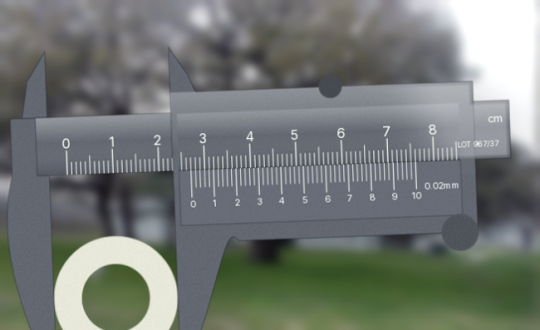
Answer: 27.0mm
